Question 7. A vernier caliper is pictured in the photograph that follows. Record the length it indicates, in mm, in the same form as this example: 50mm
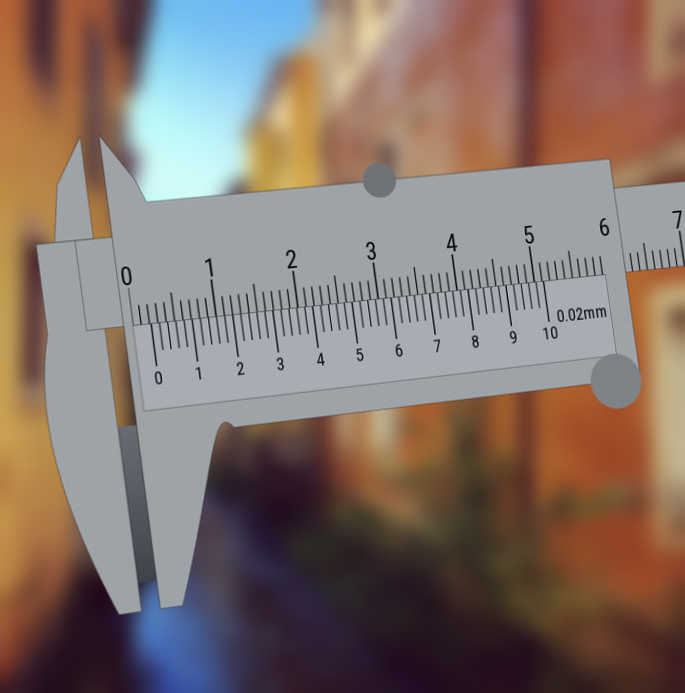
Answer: 2.2mm
